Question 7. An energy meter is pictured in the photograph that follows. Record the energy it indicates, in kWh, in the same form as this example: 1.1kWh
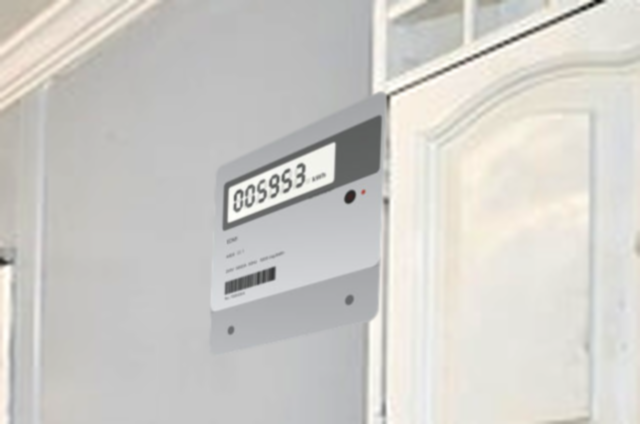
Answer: 5953kWh
